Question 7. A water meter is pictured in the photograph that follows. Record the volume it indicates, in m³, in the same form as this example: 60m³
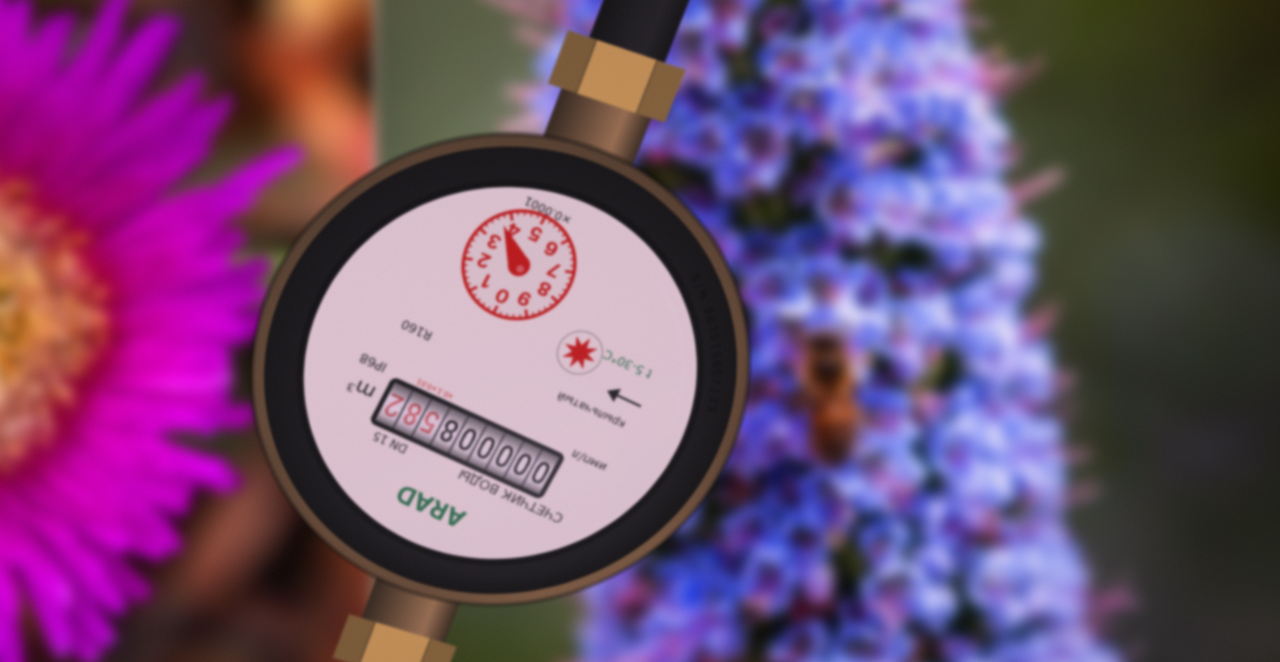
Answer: 8.5823m³
